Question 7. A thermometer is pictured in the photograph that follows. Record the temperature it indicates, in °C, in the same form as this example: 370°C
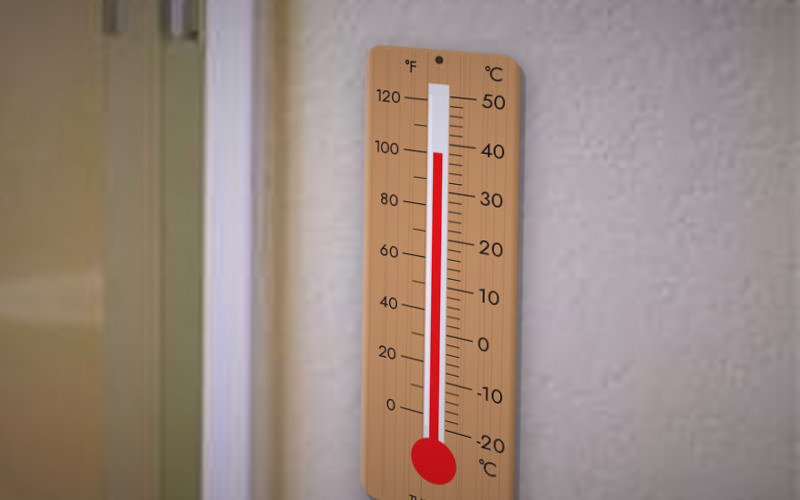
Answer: 38°C
